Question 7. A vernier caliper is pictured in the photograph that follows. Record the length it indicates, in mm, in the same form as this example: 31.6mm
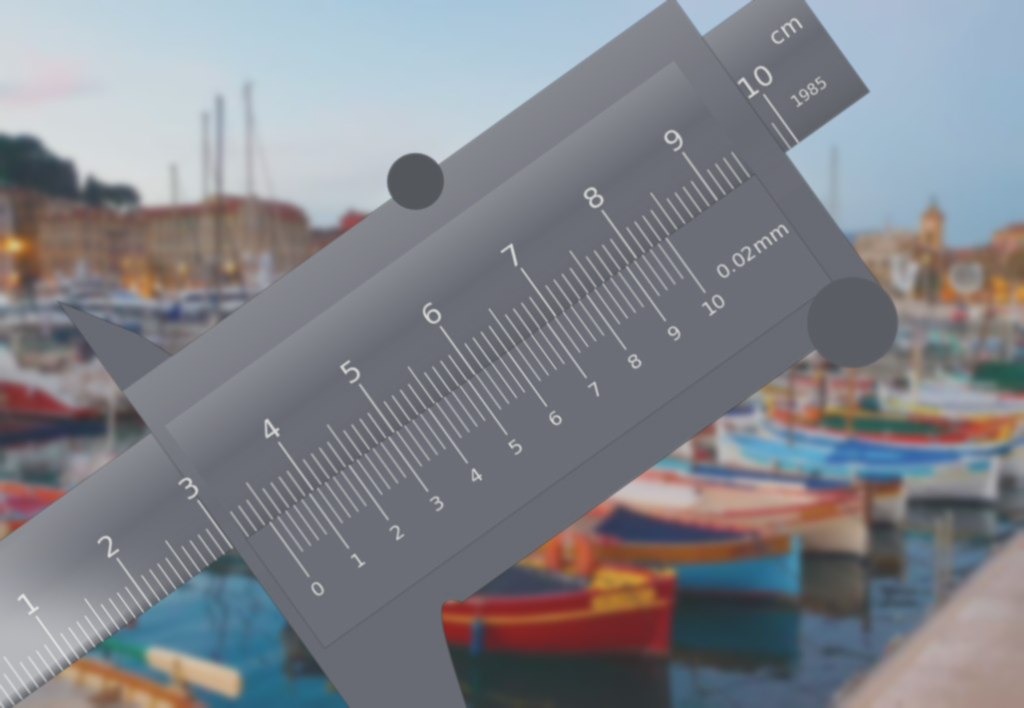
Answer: 34.6mm
